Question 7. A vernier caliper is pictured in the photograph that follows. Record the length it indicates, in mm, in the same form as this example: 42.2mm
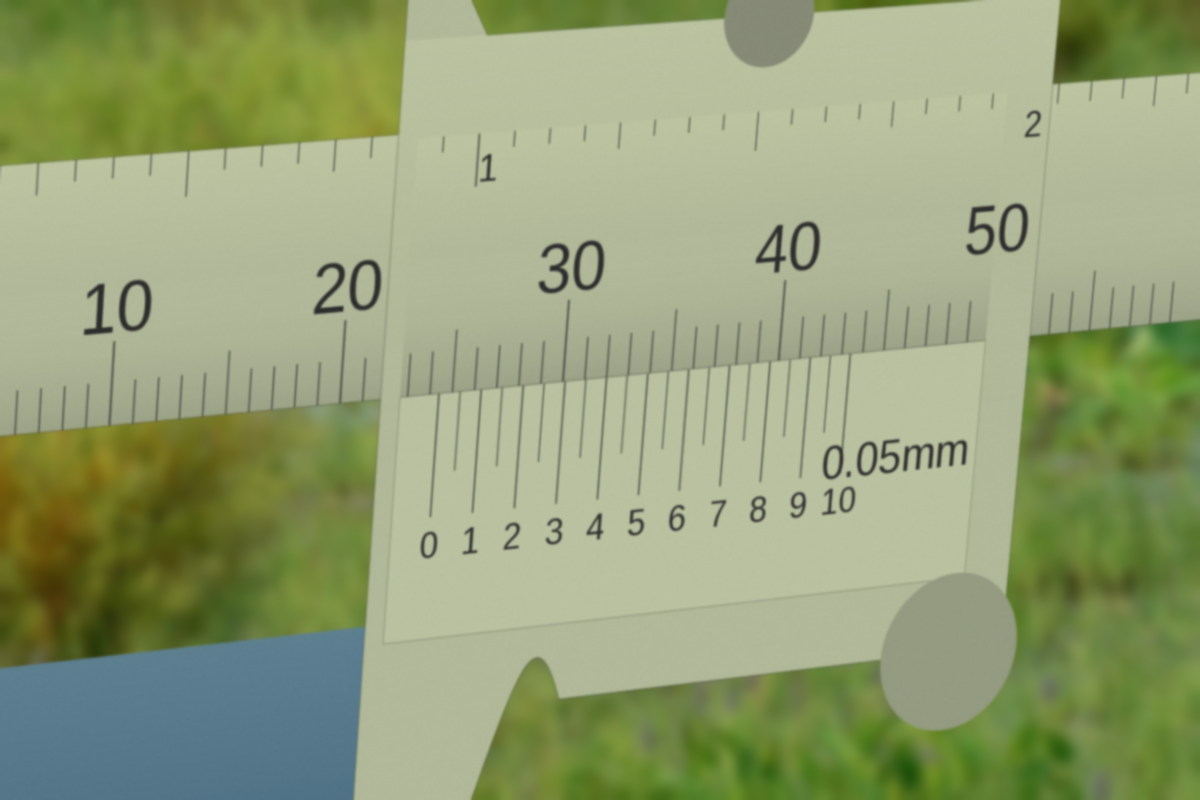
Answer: 24.4mm
